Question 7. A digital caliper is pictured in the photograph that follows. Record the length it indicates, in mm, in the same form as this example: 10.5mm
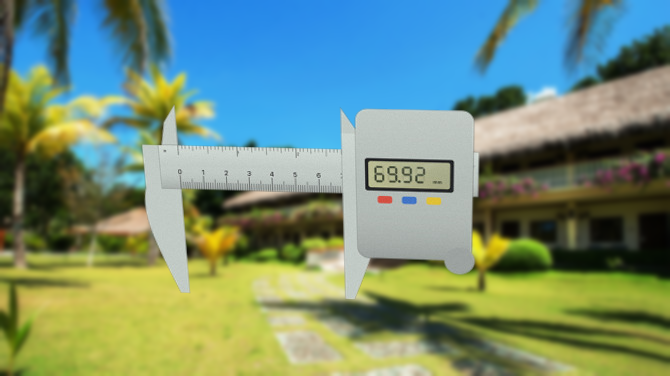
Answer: 69.92mm
